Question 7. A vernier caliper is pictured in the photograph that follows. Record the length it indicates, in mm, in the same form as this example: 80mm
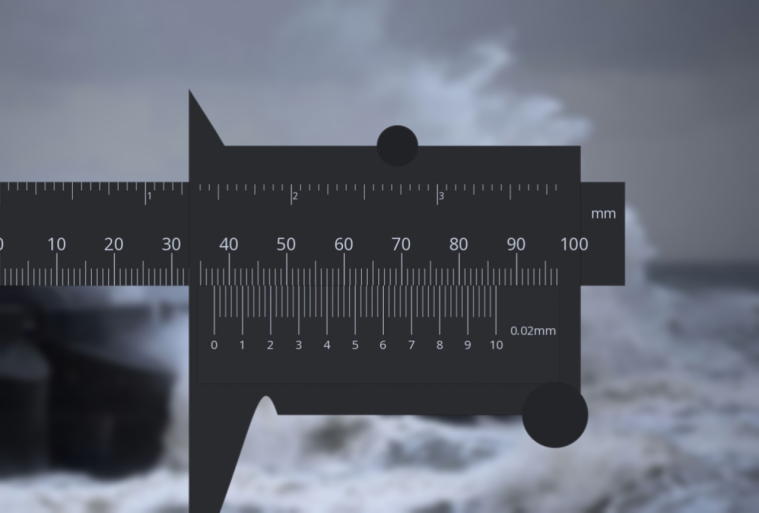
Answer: 37.4mm
